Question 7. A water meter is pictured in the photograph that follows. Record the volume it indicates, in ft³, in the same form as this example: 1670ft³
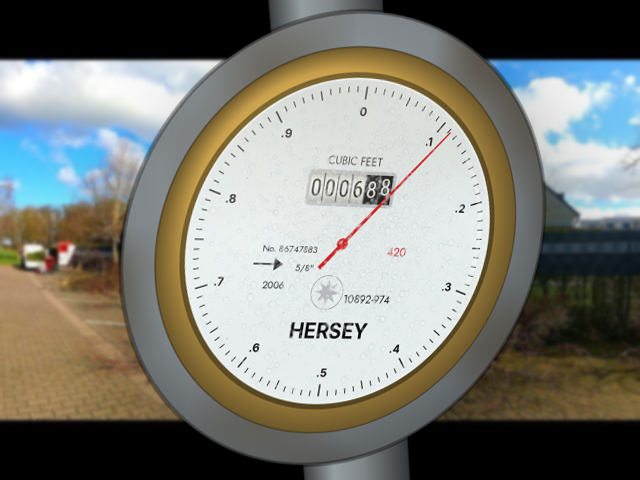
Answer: 688.11ft³
